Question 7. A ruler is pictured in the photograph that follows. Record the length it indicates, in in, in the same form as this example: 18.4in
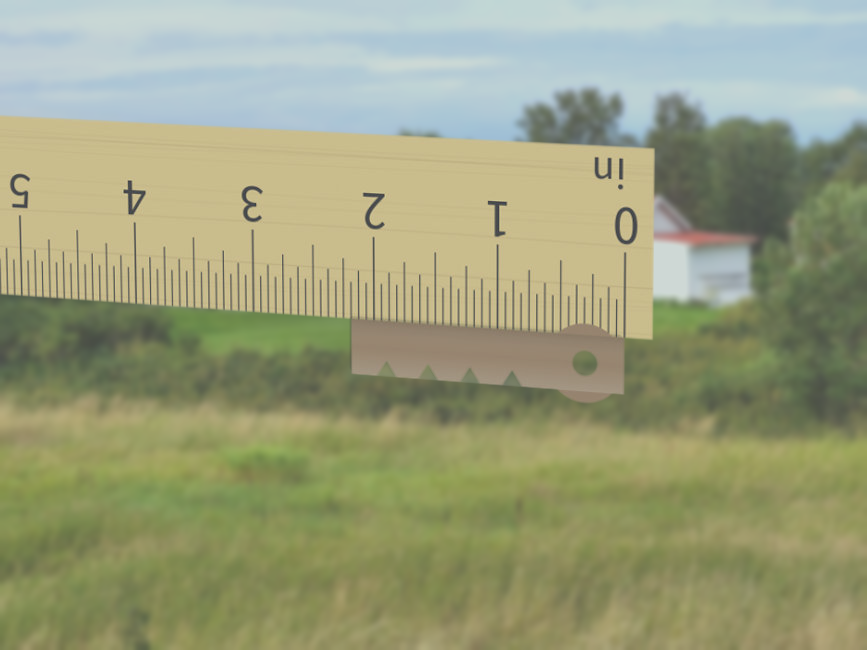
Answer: 2.1875in
